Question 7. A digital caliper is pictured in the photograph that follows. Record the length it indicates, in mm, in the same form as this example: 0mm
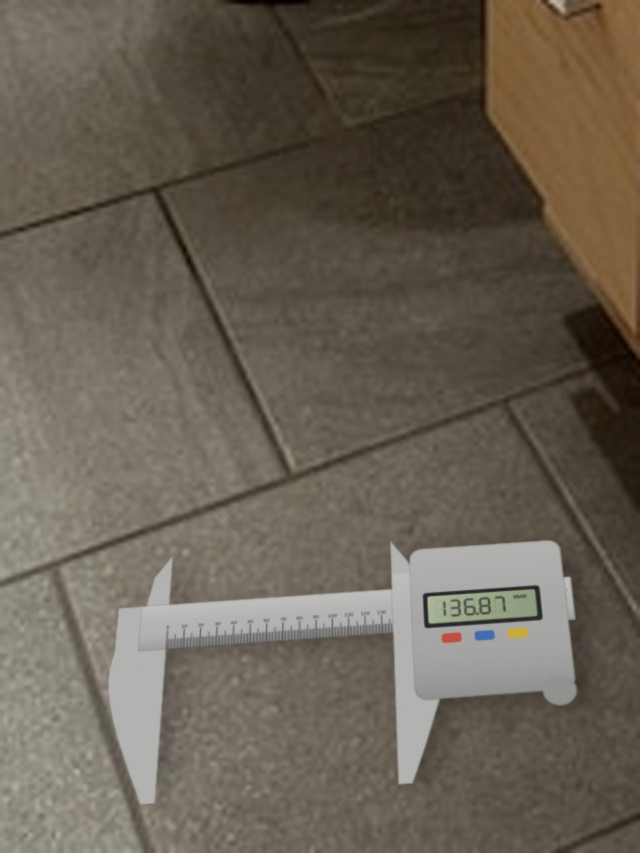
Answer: 136.87mm
